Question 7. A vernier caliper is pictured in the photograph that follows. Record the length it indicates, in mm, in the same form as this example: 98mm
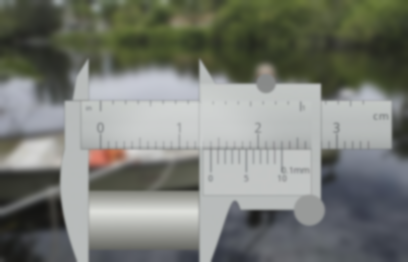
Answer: 14.0mm
